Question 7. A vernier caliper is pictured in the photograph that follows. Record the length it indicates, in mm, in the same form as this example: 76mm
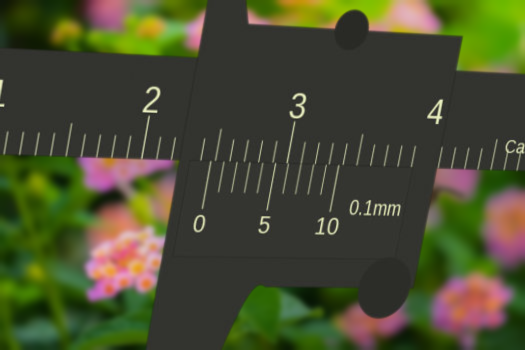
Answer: 24.7mm
